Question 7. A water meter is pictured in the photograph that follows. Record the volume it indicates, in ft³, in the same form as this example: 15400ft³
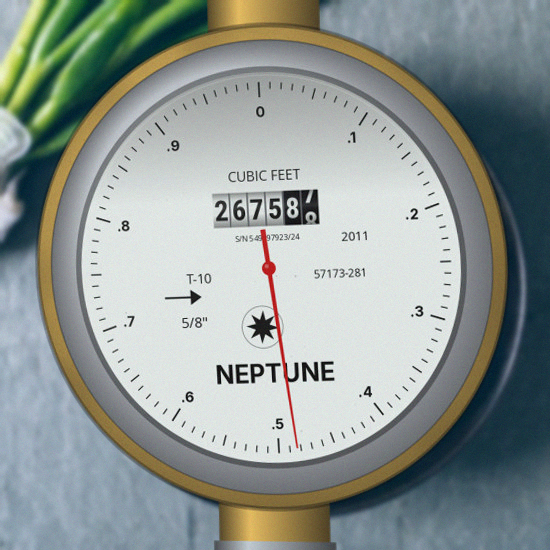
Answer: 267587.48ft³
